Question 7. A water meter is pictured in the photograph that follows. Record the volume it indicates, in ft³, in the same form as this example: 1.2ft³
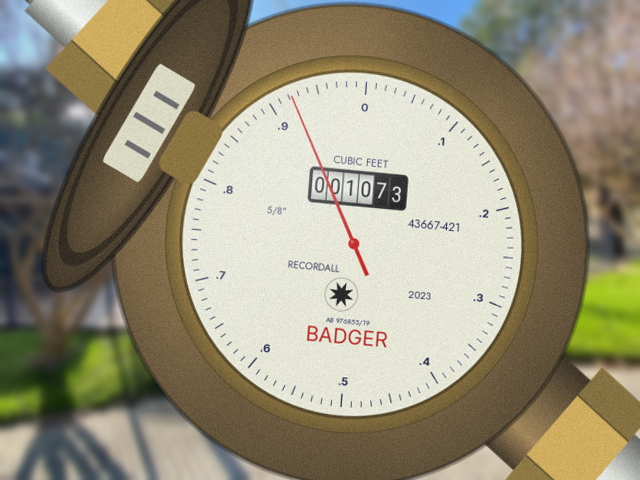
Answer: 1072.92ft³
